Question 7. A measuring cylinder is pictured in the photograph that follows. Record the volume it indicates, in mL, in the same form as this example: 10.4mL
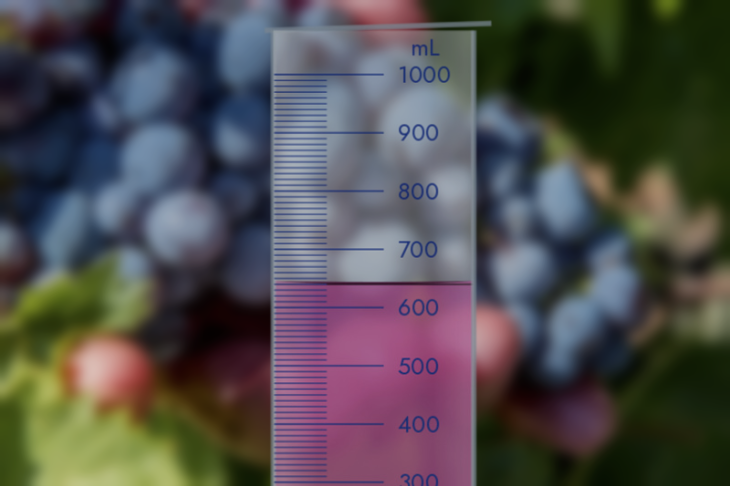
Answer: 640mL
